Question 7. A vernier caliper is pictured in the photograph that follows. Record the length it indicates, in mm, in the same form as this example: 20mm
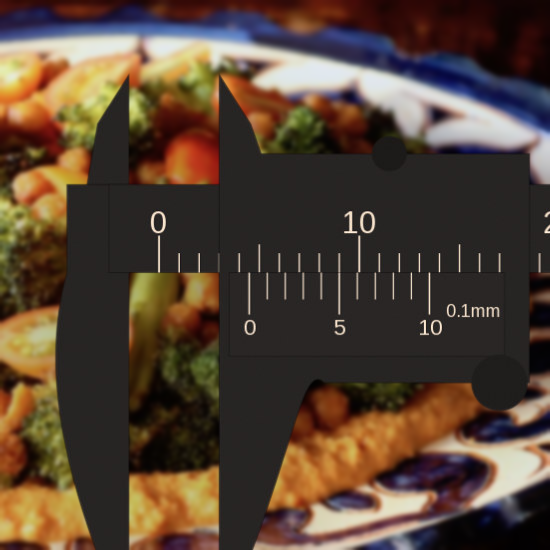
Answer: 4.5mm
